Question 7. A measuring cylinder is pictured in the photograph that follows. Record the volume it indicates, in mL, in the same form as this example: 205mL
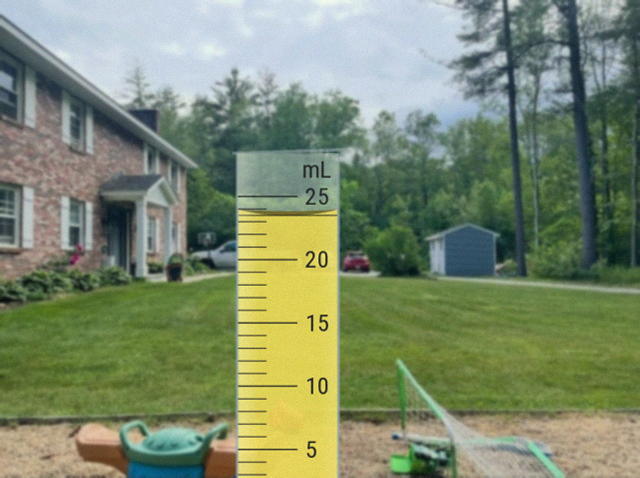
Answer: 23.5mL
